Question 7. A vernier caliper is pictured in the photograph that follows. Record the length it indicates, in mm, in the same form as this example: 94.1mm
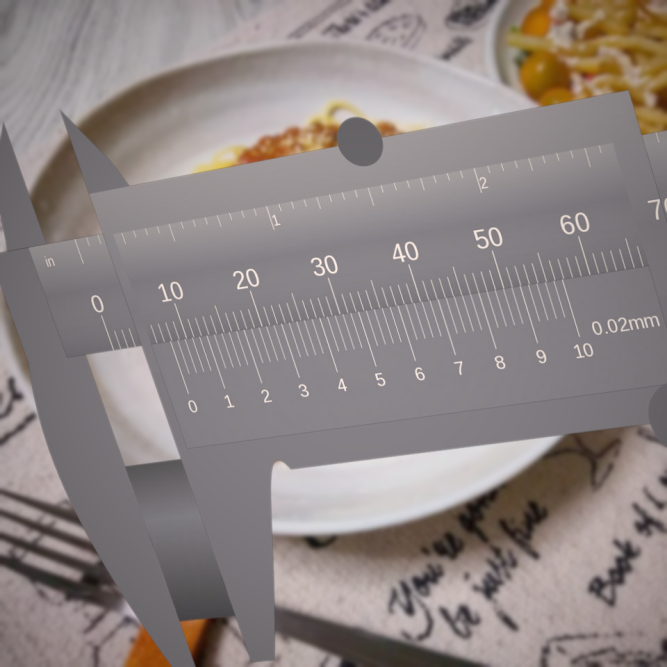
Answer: 7.8mm
